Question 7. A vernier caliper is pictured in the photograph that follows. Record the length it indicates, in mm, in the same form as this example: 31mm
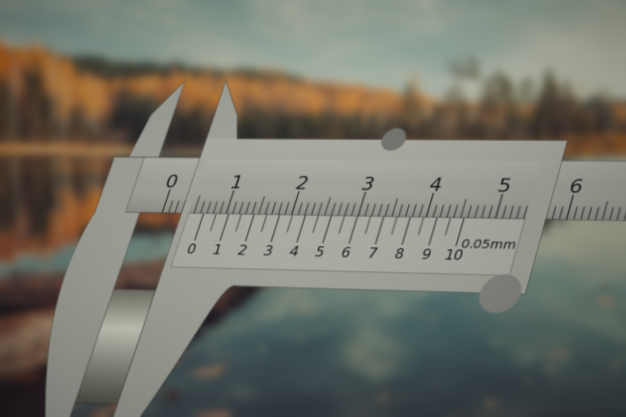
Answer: 6.5mm
